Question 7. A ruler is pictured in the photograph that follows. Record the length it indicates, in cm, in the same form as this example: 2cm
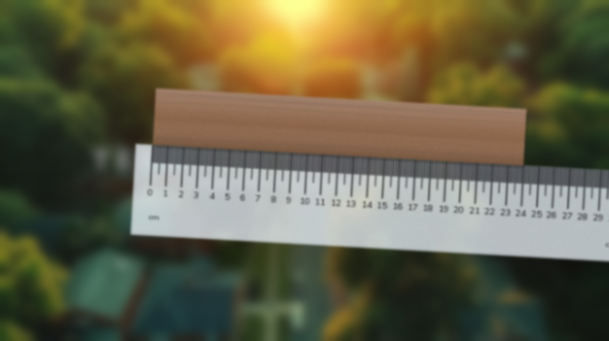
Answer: 24cm
